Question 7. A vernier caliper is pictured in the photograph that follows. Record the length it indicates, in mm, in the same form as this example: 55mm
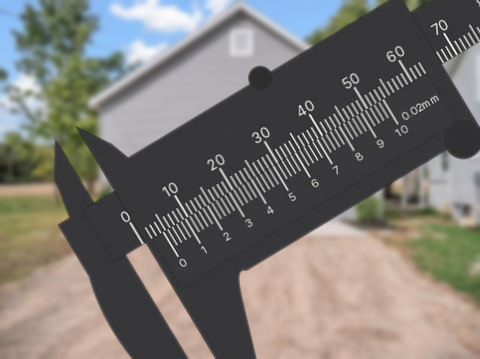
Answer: 4.5mm
